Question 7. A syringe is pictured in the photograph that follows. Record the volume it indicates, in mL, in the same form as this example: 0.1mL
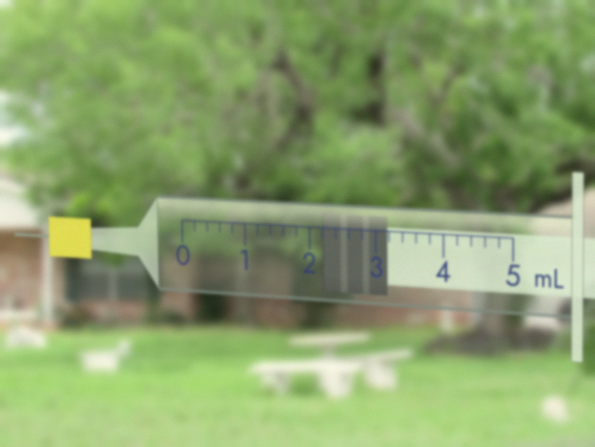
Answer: 2.2mL
